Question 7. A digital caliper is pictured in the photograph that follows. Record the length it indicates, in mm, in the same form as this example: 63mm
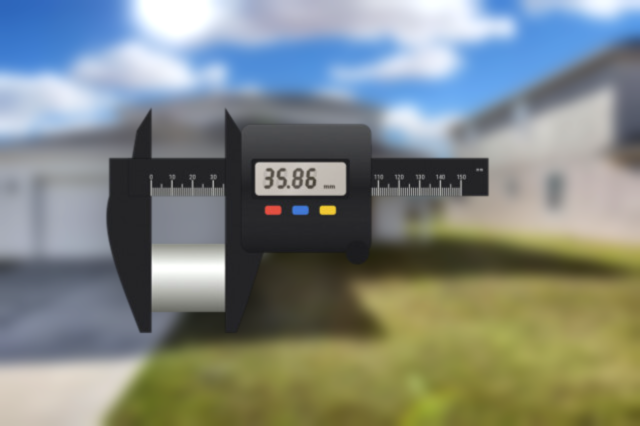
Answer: 35.86mm
